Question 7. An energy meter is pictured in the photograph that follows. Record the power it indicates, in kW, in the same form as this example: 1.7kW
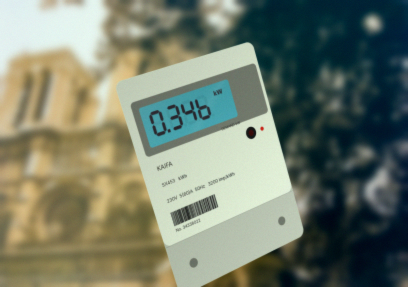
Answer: 0.346kW
